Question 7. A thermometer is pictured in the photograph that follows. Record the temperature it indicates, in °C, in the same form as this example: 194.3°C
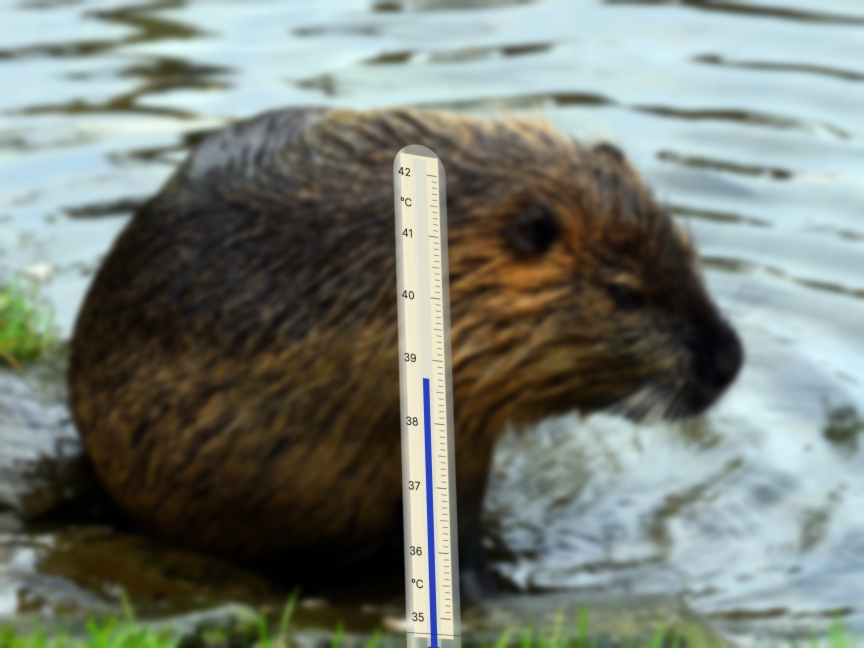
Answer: 38.7°C
